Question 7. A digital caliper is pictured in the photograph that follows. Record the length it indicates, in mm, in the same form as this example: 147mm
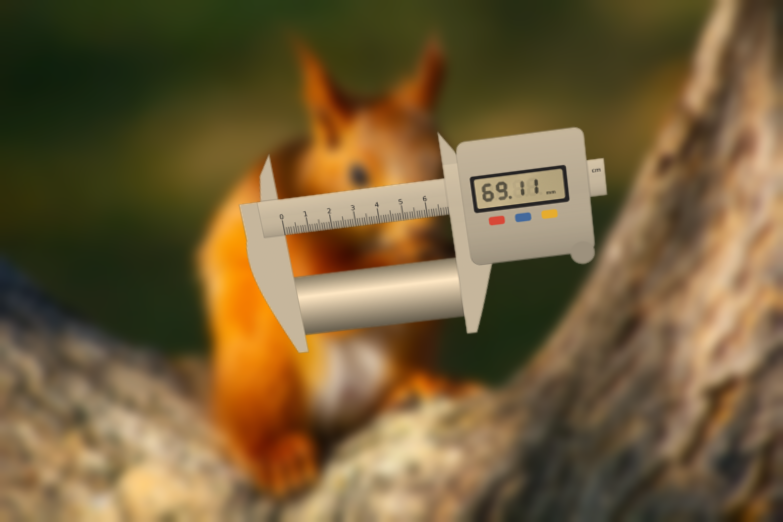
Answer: 69.11mm
